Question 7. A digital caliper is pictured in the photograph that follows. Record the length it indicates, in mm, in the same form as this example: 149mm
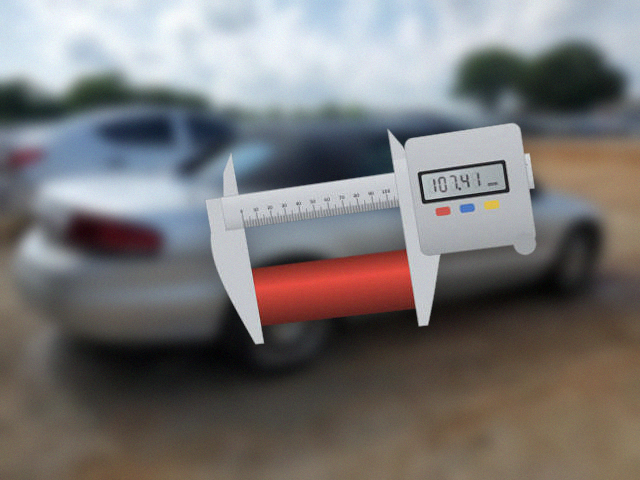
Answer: 107.41mm
